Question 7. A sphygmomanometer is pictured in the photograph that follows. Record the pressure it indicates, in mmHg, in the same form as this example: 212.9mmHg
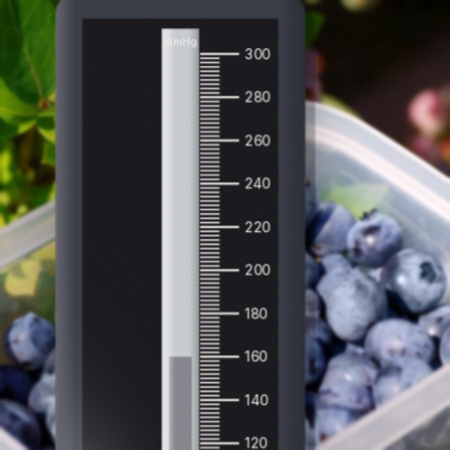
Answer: 160mmHg
